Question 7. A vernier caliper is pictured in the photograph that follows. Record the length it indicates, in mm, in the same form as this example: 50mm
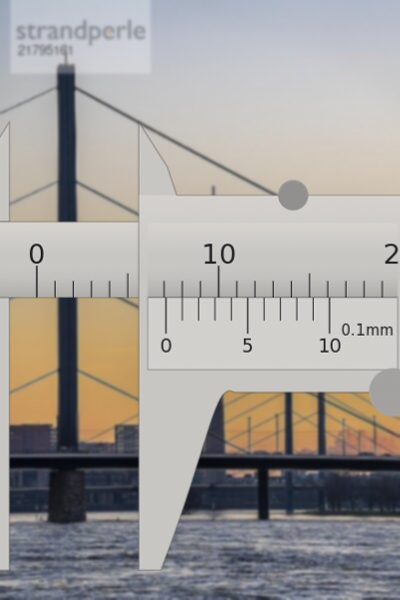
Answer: 7.1mm
